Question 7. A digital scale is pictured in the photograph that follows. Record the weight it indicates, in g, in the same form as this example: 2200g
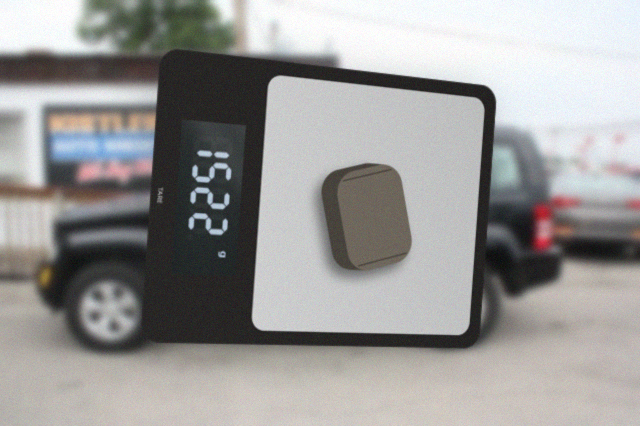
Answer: 1522g
